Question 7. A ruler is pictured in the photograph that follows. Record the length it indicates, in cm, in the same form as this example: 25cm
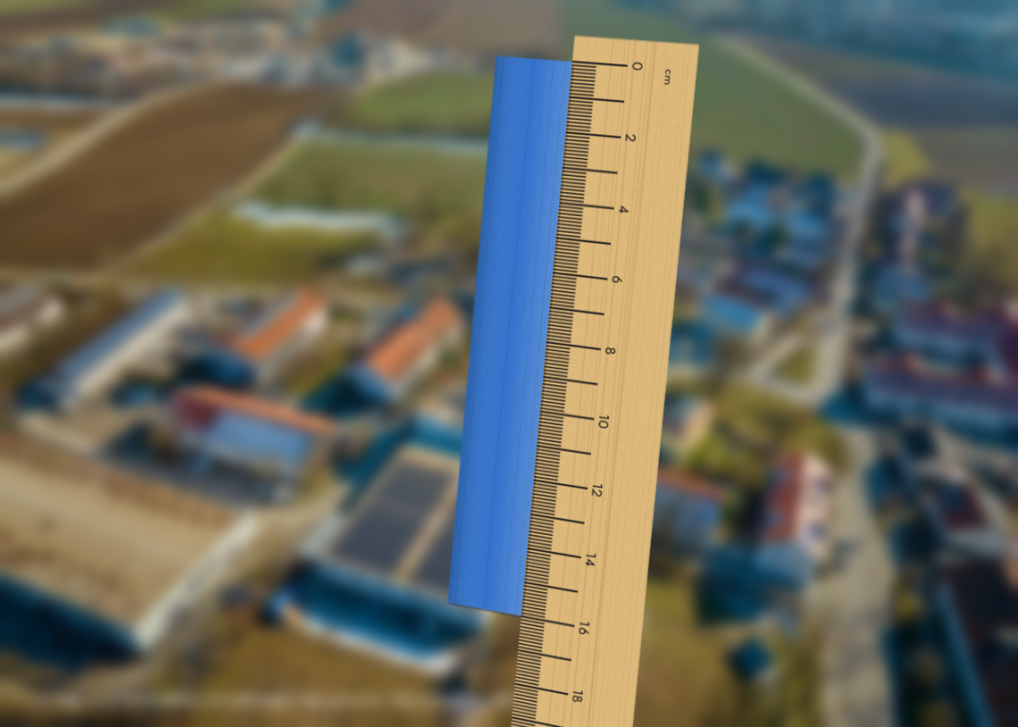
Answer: 16cm
